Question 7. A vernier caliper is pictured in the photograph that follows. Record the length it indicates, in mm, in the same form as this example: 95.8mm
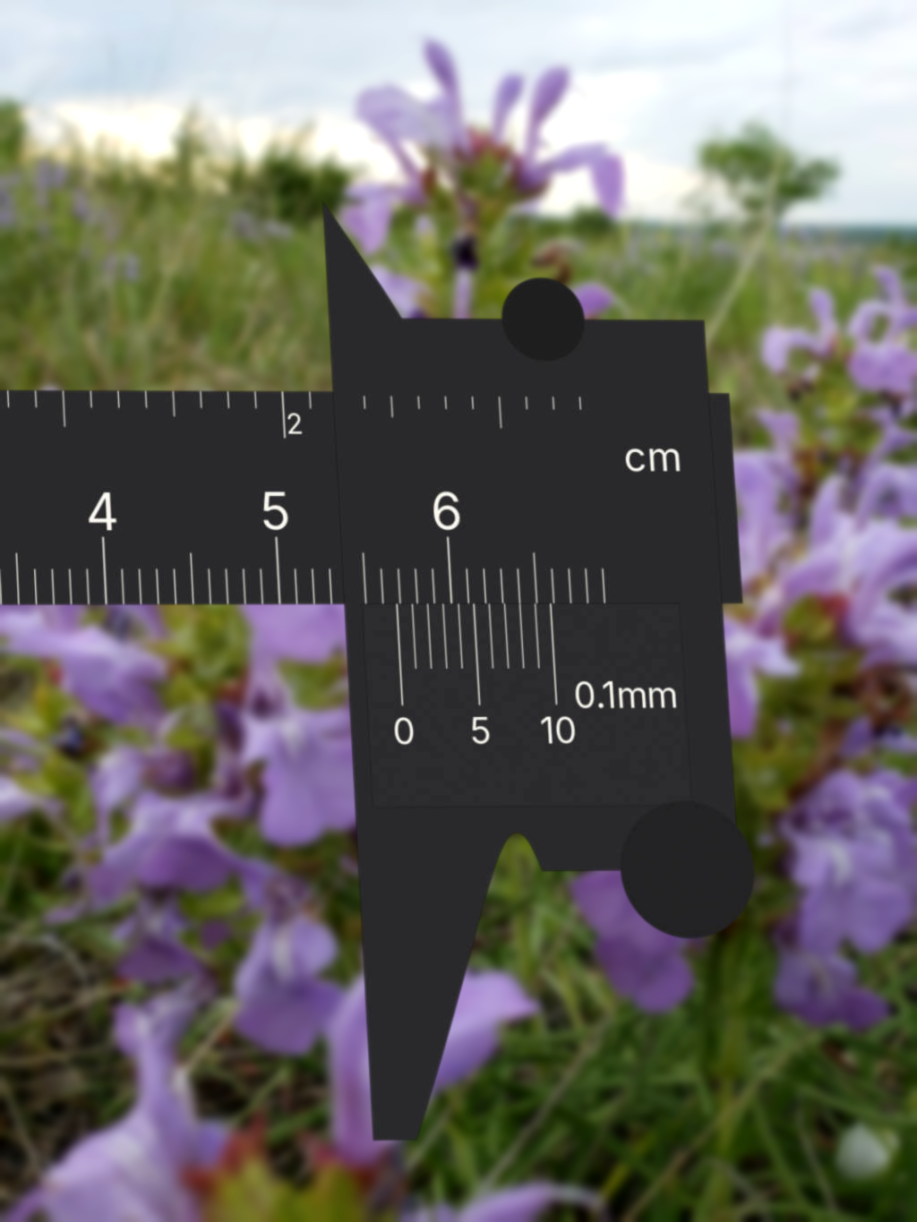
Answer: 56.8mm
